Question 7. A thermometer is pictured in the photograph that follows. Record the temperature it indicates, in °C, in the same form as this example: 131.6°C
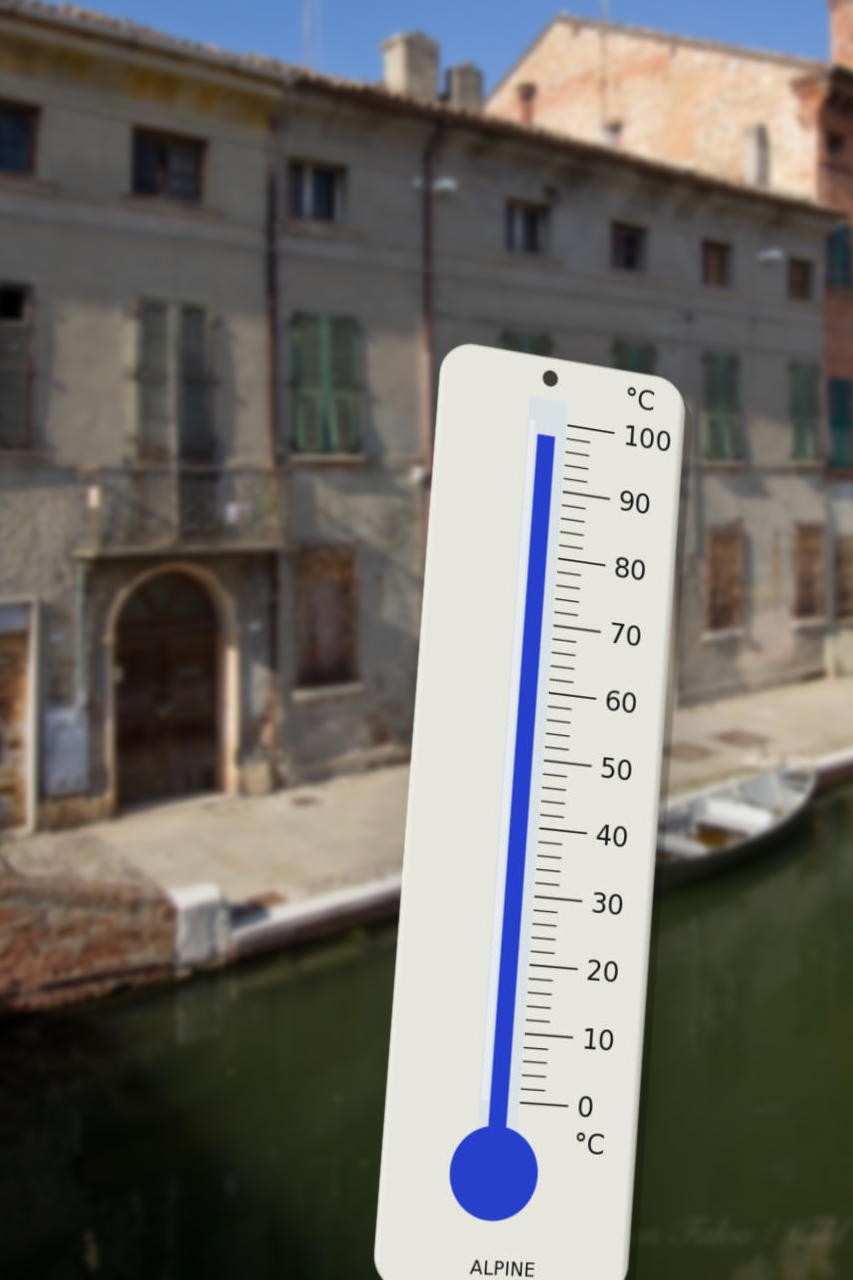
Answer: 98°C
